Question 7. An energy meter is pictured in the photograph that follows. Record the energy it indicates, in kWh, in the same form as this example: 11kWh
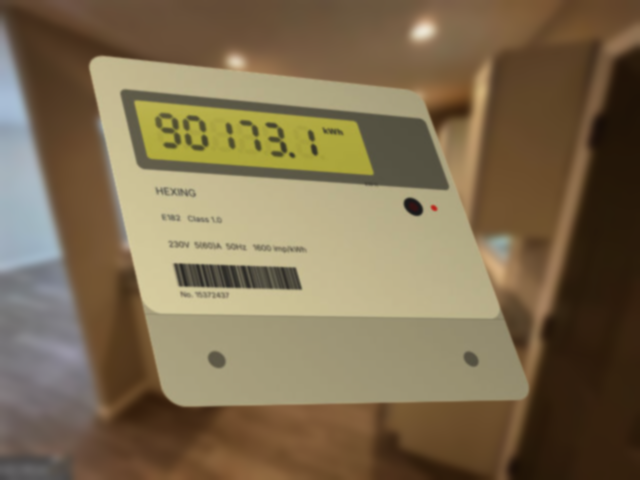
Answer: 90173.1kWh
